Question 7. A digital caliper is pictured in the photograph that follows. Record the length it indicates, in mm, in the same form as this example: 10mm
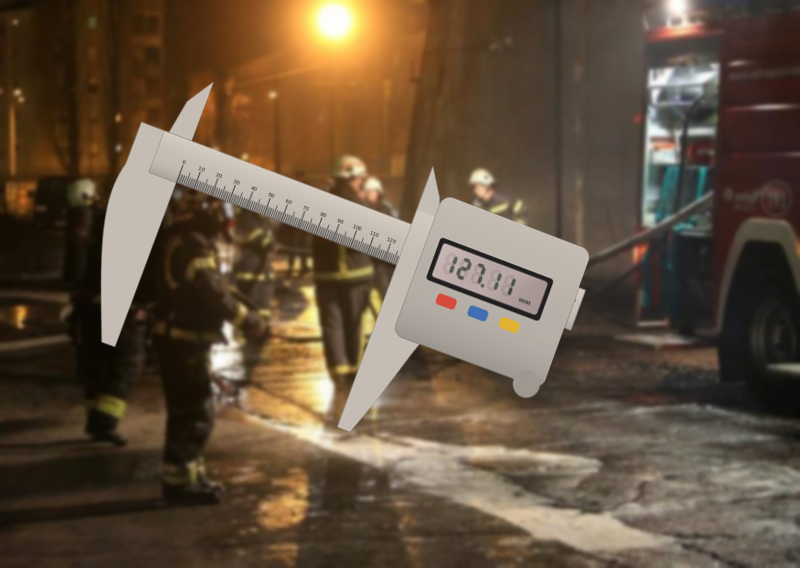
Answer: 127.11mm
